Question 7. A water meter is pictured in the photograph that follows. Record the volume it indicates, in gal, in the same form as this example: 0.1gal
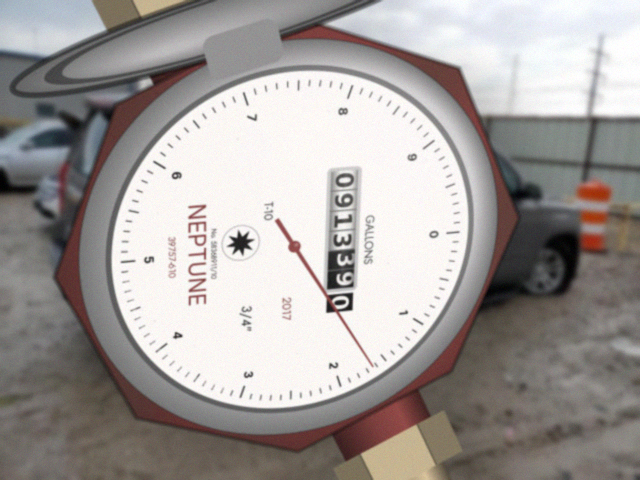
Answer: 913391.6gal
